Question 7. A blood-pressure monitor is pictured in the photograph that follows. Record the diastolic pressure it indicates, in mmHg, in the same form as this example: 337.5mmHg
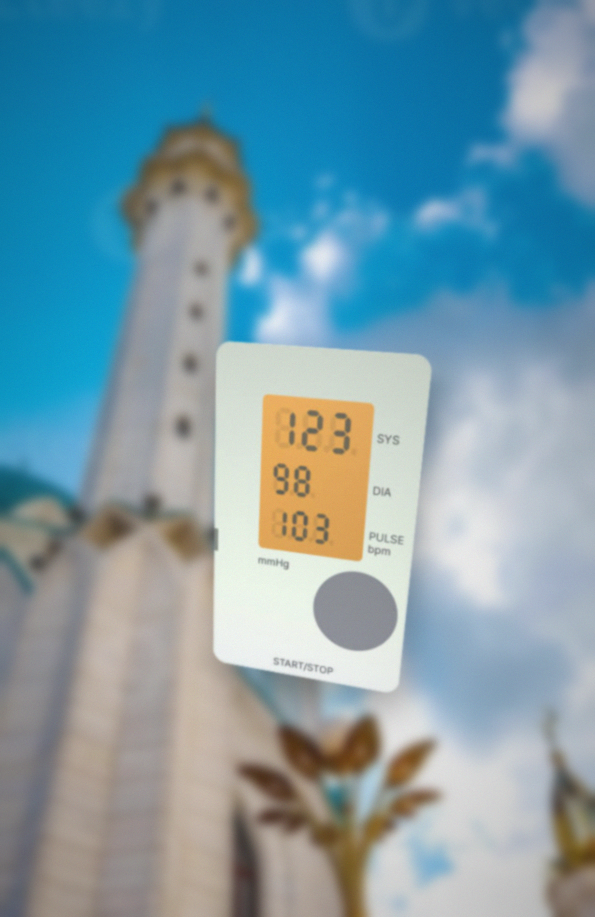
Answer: 98mmHg
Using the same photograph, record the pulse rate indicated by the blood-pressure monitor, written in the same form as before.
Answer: 103bpm
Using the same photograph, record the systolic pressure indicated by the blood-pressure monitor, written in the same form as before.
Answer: 123mmHg
